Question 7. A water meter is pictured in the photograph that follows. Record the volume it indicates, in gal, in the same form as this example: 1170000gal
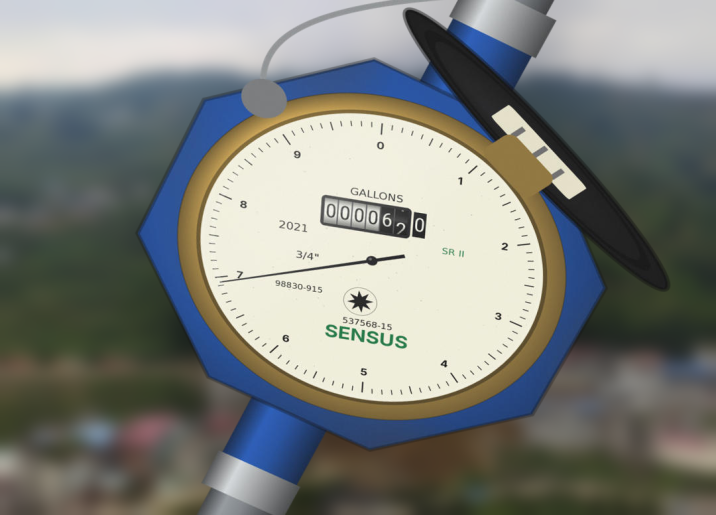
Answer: 616.9gal
